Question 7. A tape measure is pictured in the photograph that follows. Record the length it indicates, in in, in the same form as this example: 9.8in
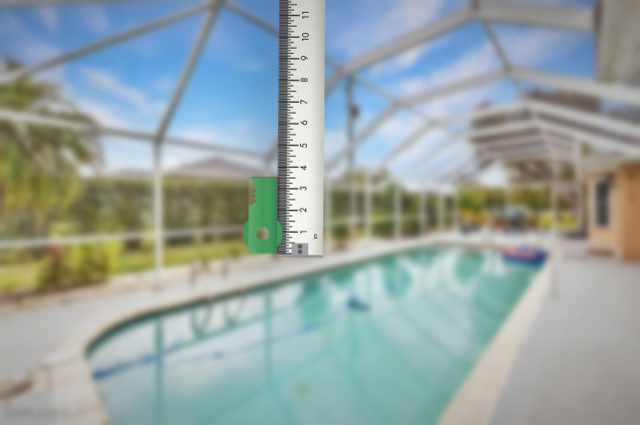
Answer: 3.5in
